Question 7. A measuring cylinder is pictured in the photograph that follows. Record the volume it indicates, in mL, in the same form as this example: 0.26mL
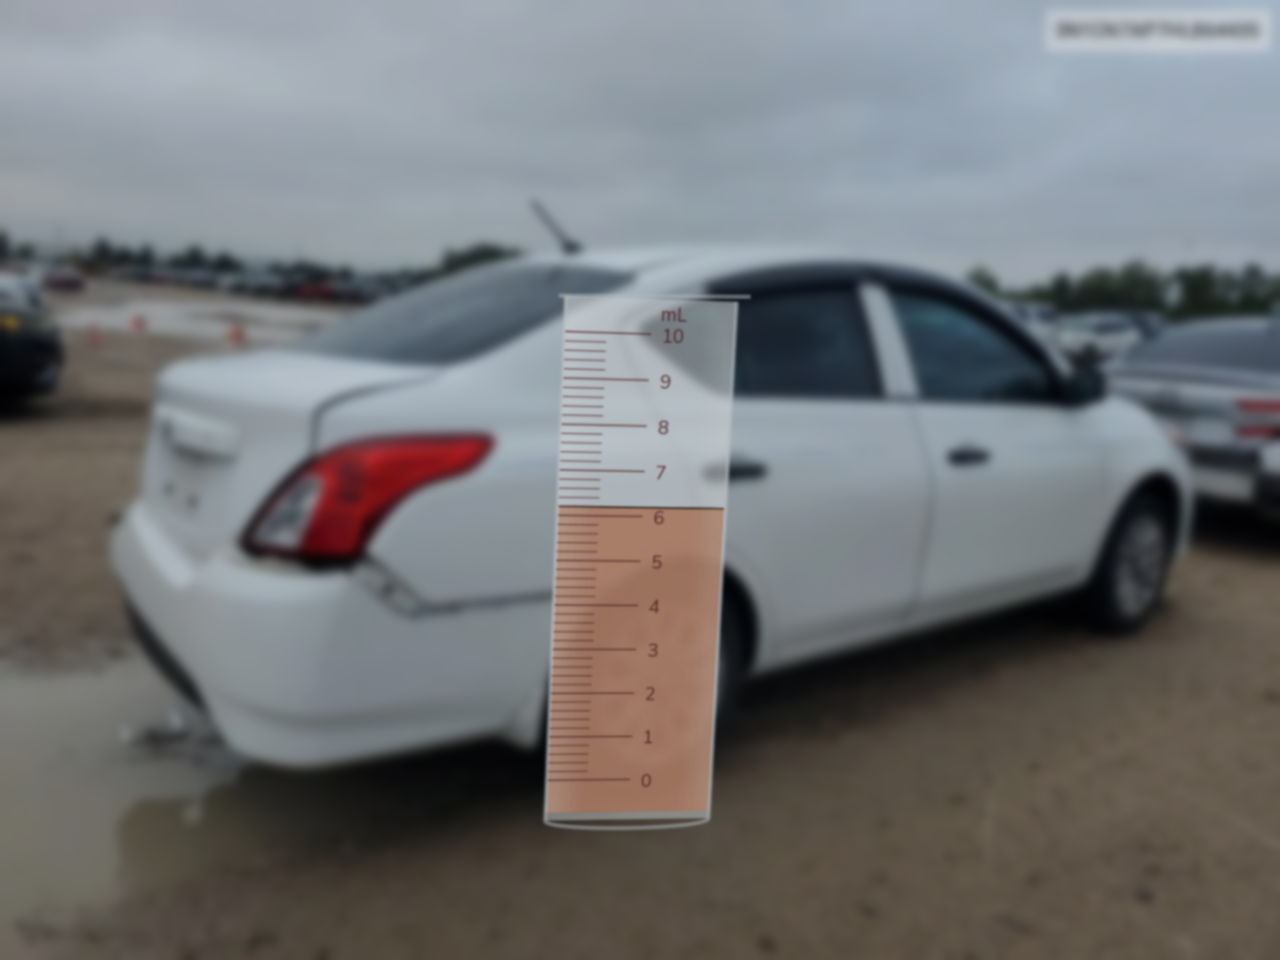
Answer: 6.2mL
